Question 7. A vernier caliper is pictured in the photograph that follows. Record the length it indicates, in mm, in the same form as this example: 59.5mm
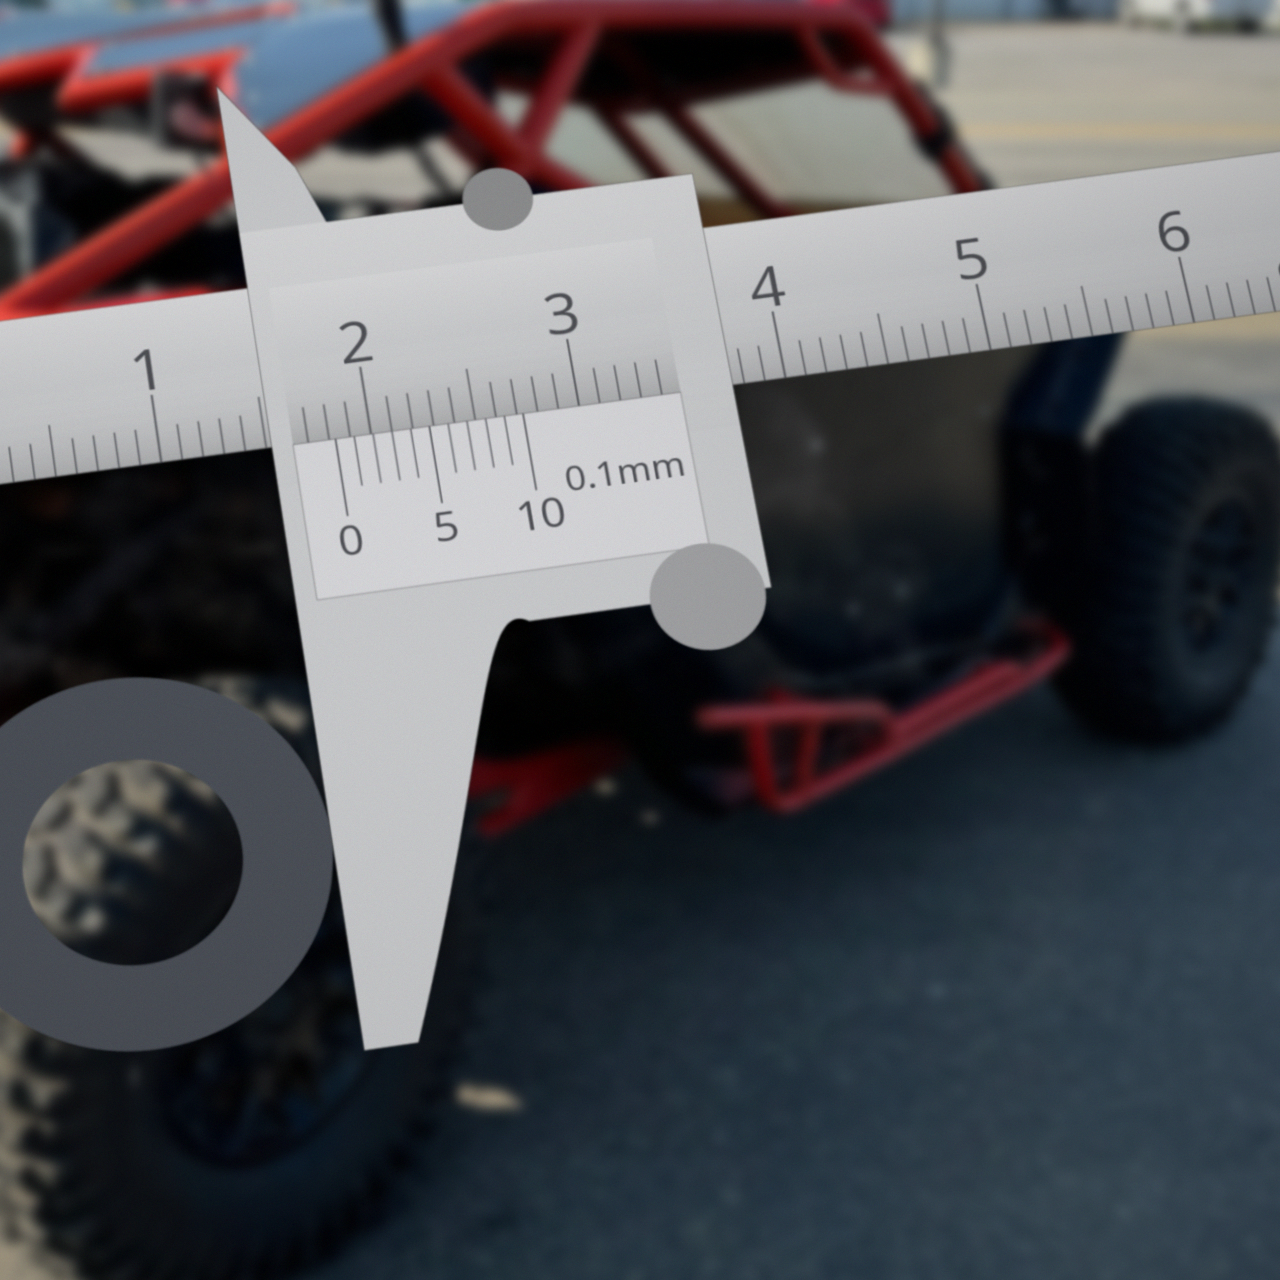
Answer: 18.3mm
